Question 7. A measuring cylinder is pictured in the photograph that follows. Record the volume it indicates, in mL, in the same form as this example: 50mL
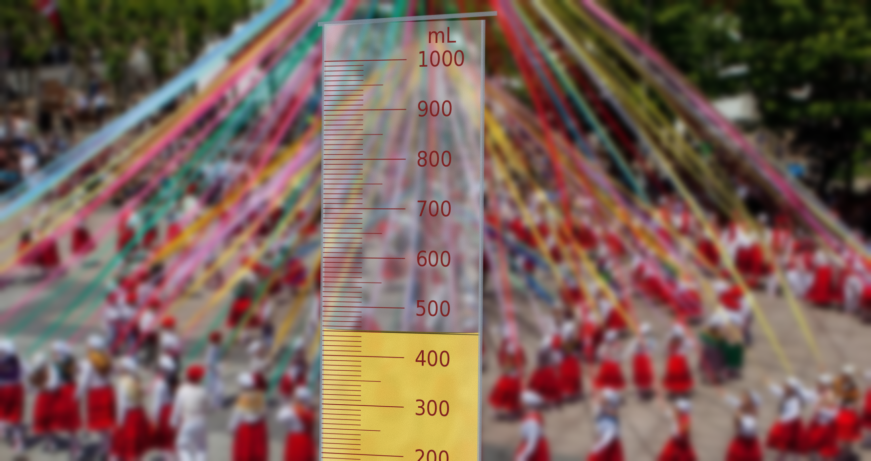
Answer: 450mL
